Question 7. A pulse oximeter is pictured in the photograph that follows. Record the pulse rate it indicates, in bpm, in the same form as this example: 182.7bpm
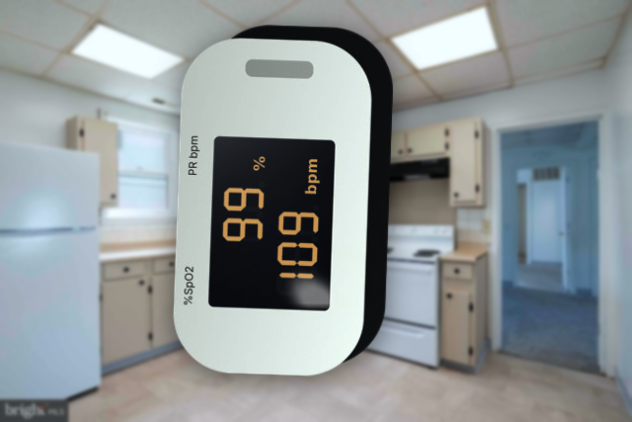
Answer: 109bpm
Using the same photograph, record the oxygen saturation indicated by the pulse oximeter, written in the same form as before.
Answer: 99%
